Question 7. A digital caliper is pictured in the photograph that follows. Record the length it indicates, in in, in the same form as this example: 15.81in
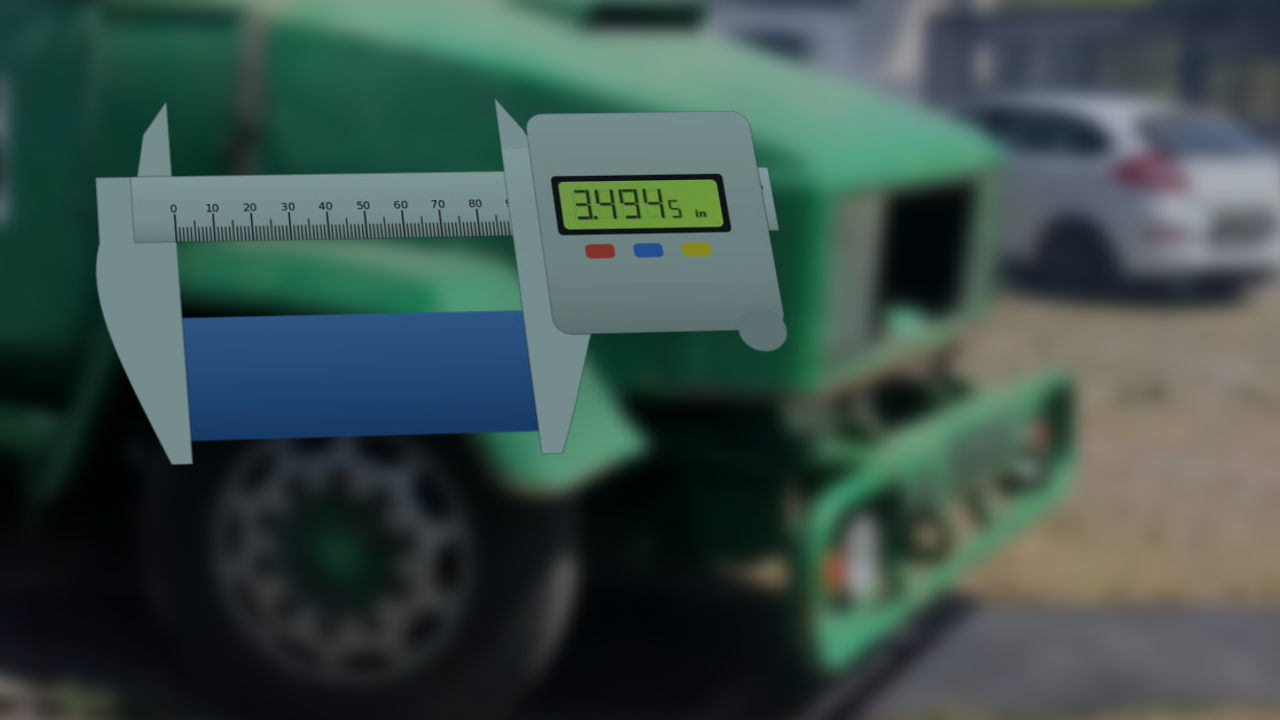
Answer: 3.4945in
